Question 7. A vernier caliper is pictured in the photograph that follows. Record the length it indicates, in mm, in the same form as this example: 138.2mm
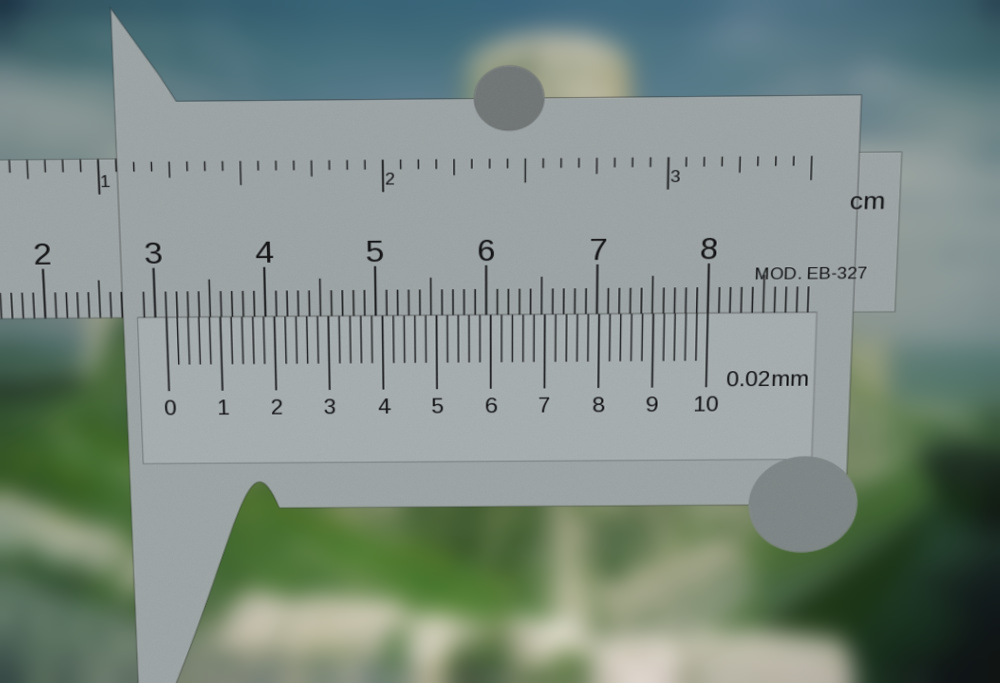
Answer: 31.0mm
